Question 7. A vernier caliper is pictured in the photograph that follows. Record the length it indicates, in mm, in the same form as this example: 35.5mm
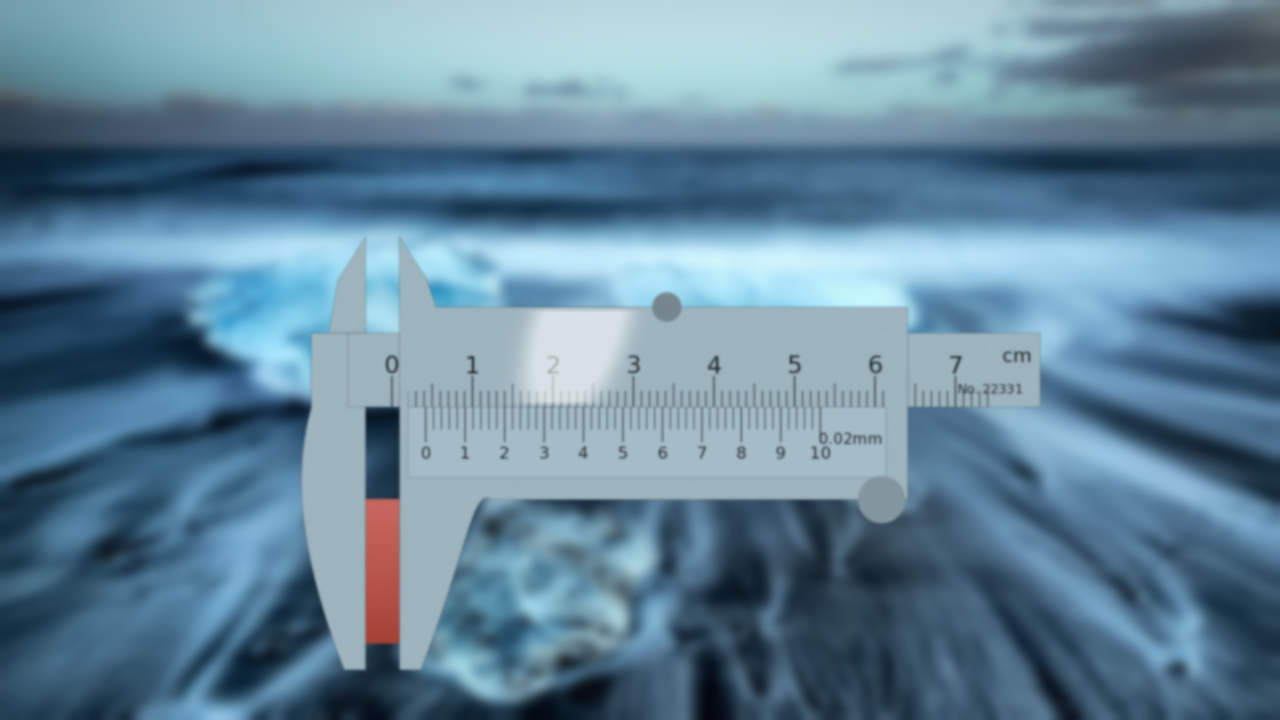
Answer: 4.2mm
